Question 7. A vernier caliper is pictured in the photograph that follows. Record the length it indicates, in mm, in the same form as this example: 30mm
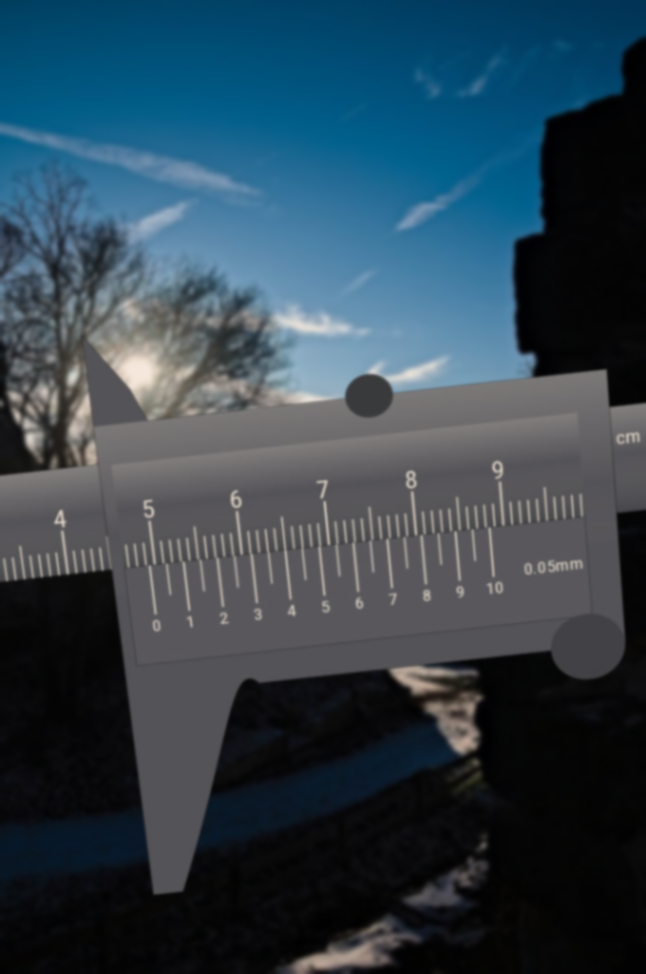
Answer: 49.4mm
